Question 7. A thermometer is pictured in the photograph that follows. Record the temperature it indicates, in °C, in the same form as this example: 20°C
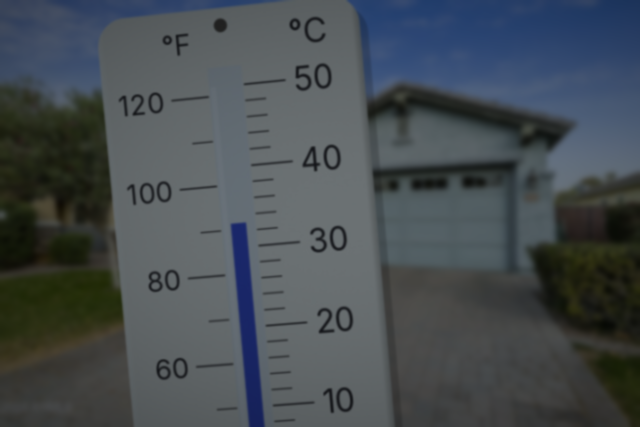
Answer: 33°C
